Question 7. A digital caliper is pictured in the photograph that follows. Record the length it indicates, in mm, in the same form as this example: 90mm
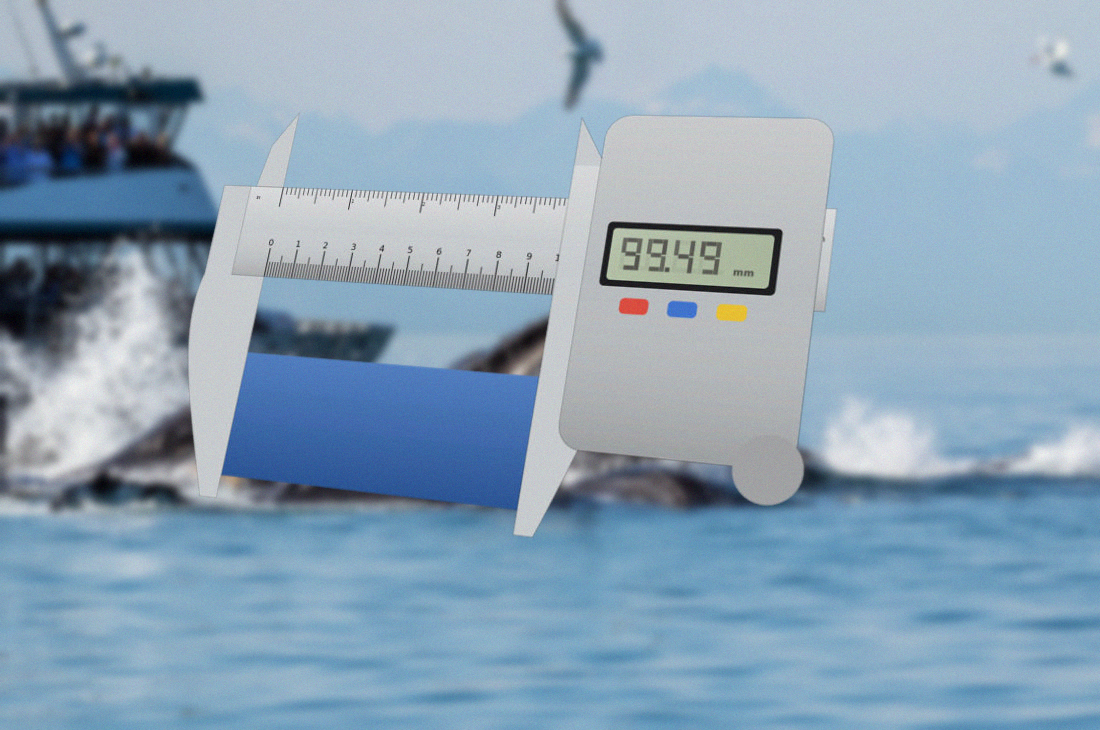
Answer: 99.49mm
